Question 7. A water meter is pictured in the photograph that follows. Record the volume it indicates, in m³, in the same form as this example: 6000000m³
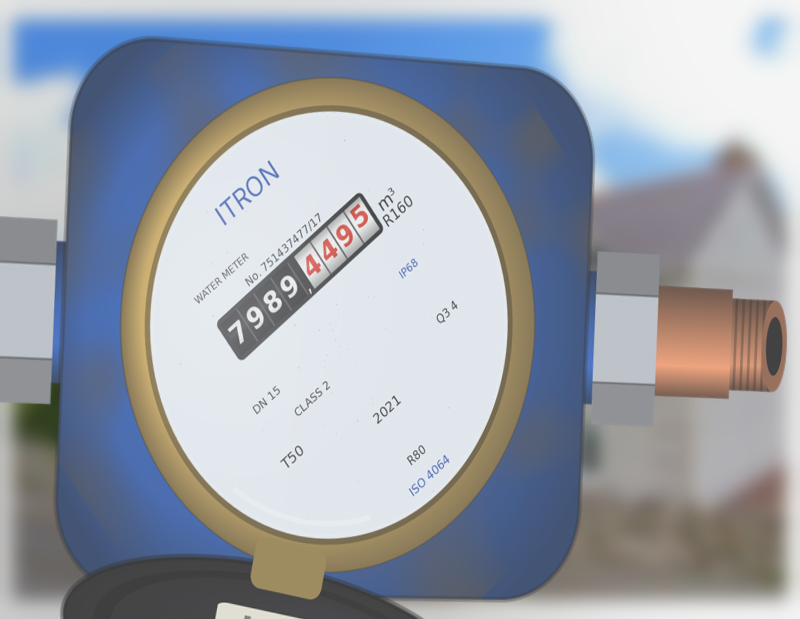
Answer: 7989.4495m³
